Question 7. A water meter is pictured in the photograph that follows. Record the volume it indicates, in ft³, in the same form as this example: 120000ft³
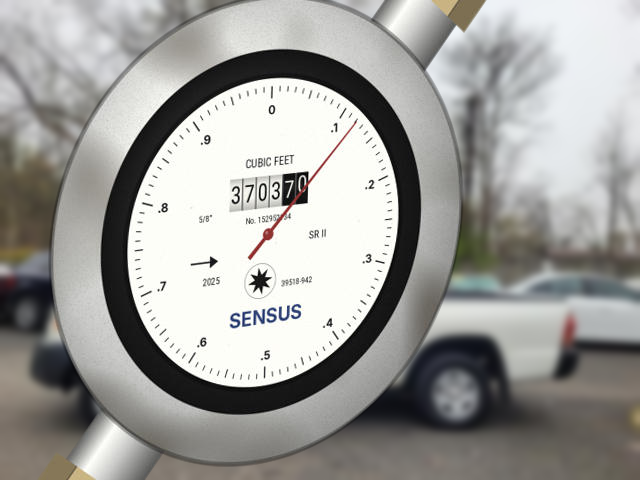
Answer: 370370.12ft³
